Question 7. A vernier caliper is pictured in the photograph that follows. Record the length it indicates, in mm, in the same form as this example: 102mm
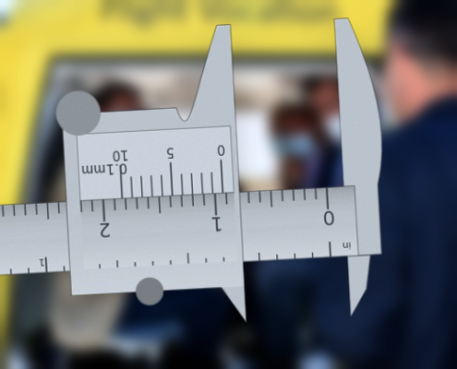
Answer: 9.3mm
